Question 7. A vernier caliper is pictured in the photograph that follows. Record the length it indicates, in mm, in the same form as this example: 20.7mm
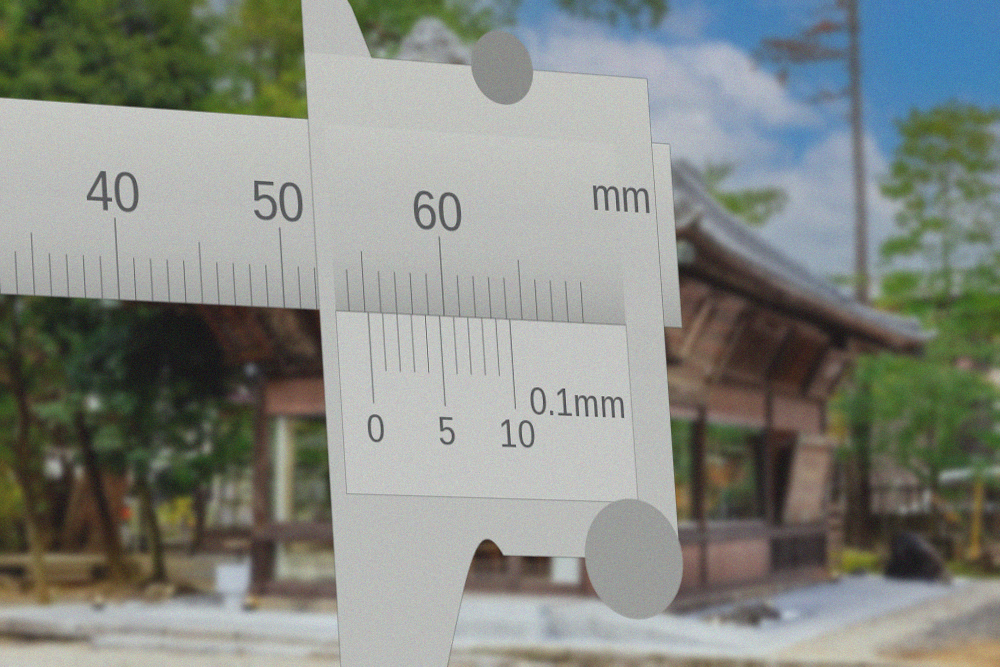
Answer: 55.2mm
